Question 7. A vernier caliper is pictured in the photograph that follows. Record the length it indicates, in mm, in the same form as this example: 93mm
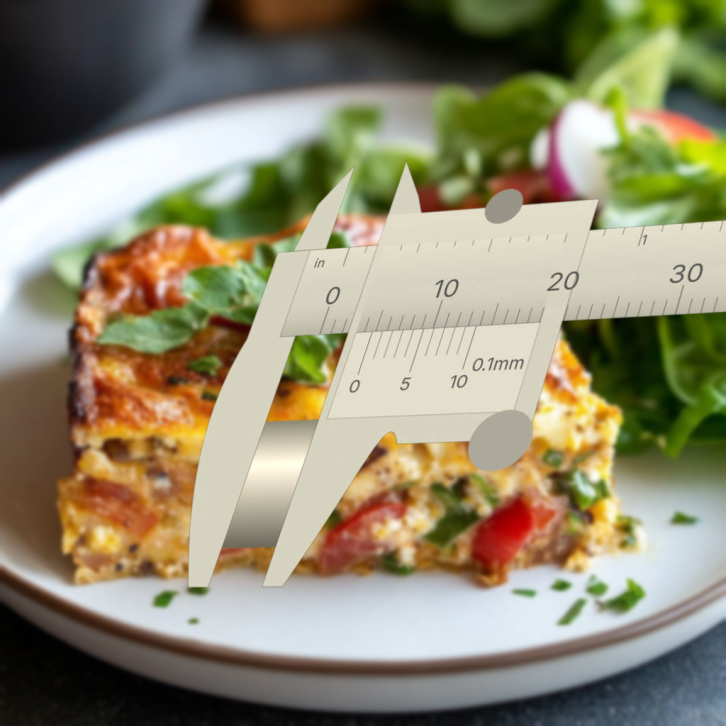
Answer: 4.7mm
